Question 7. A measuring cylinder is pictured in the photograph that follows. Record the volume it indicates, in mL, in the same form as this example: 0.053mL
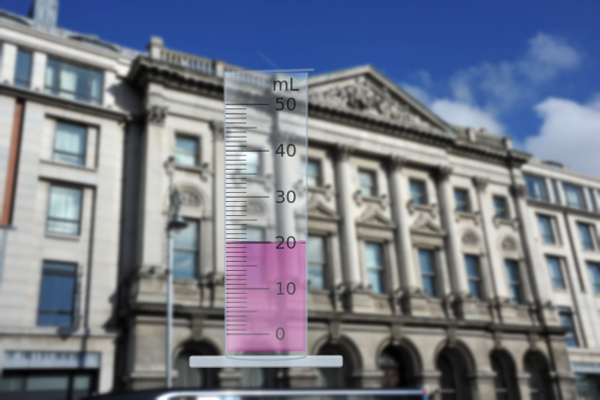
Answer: 20mL
